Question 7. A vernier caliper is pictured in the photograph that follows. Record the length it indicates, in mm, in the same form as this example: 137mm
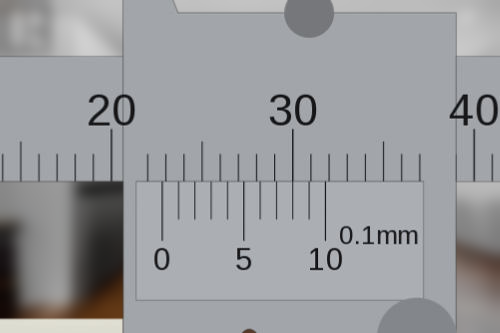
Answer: 22.8mm
